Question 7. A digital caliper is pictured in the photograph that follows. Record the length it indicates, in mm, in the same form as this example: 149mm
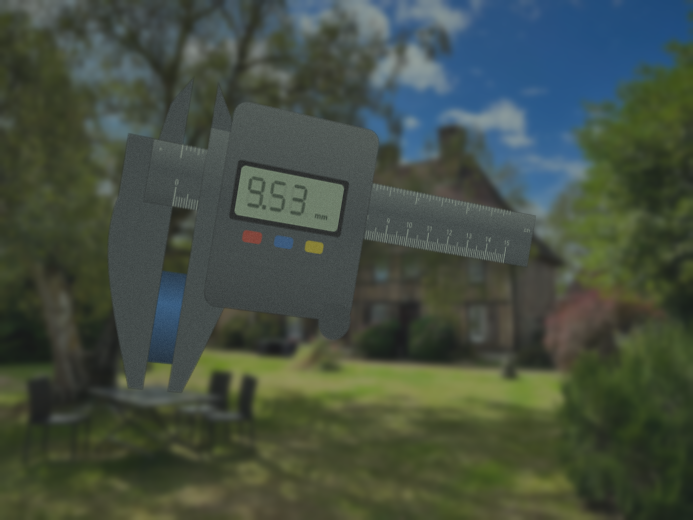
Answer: 9.53mm
